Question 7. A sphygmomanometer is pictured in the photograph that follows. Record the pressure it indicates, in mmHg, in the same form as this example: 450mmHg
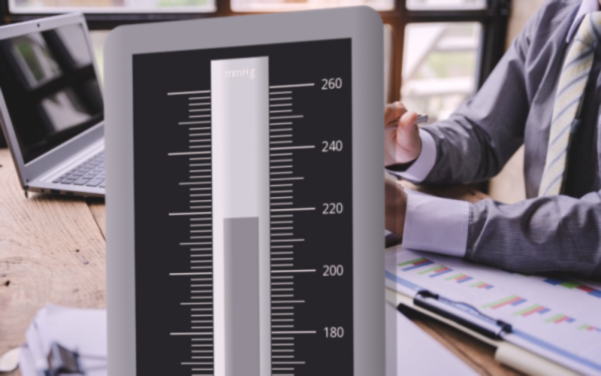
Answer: 218mmHg
